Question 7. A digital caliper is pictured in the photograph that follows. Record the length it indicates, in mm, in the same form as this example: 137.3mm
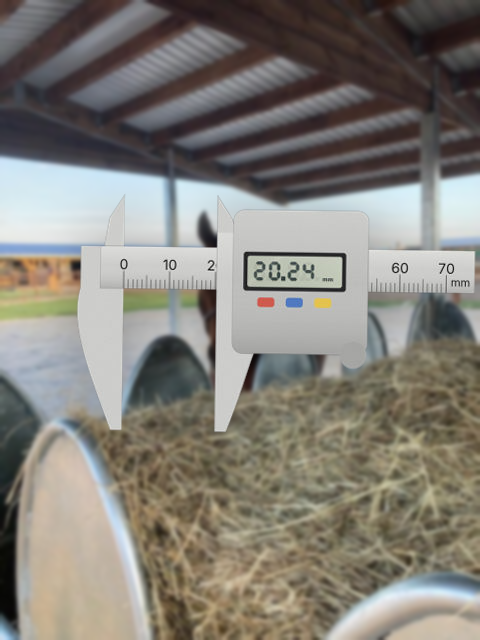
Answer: 20.24mm
